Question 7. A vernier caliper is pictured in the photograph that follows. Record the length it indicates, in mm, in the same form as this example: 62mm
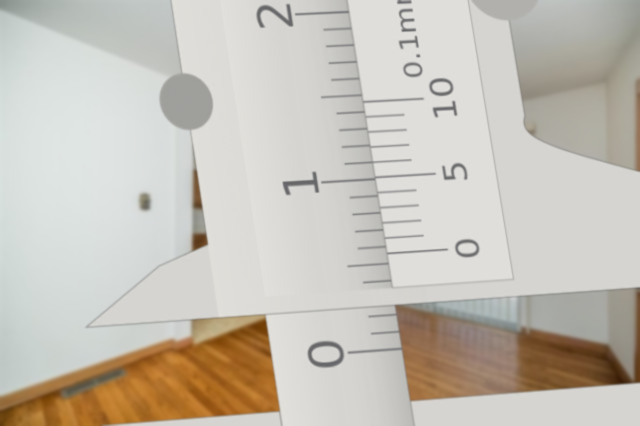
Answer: 5.6mm
